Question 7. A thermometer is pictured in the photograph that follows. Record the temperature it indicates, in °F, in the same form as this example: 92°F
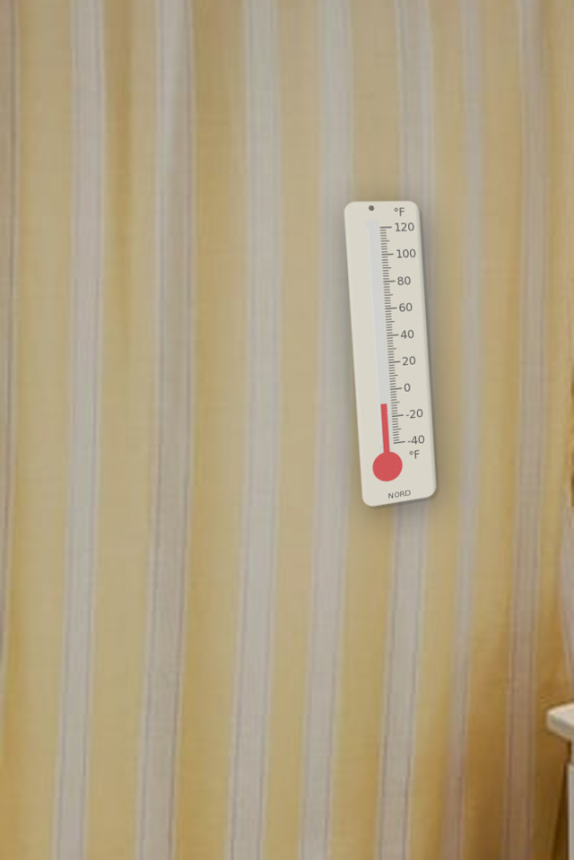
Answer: -10°F
